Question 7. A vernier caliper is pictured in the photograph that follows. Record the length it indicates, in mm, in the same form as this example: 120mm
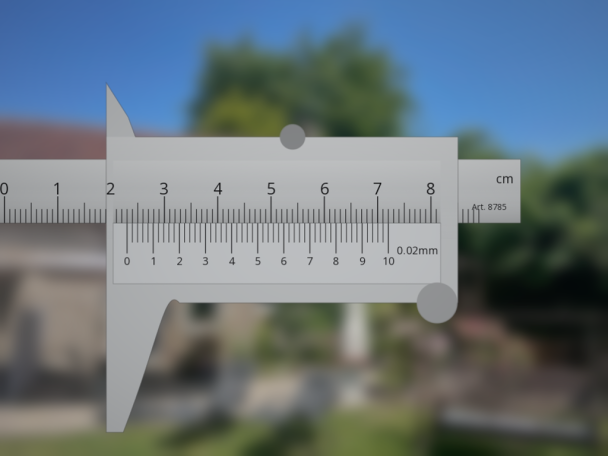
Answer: 23.0mm
